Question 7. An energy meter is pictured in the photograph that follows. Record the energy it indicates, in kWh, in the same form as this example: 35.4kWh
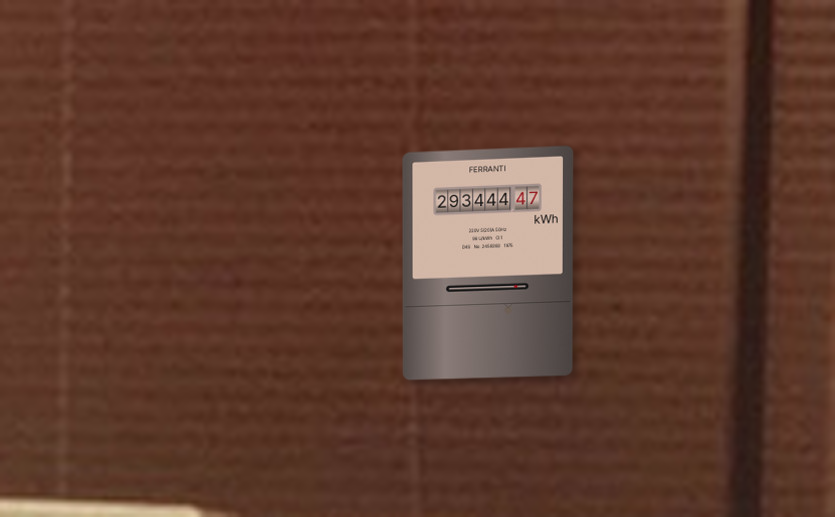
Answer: 293444.47kWh
